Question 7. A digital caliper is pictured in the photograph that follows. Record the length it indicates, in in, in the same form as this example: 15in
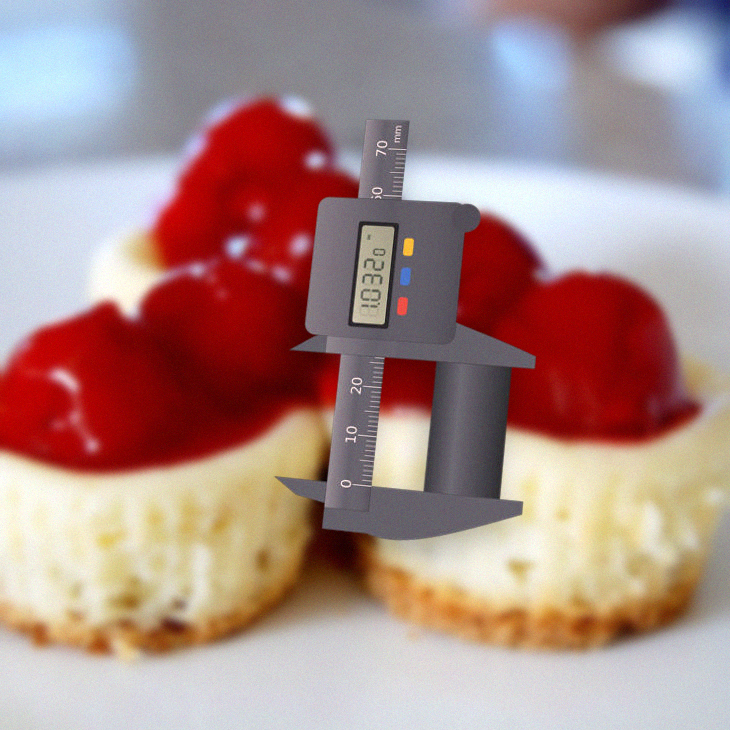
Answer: 1.0320in
